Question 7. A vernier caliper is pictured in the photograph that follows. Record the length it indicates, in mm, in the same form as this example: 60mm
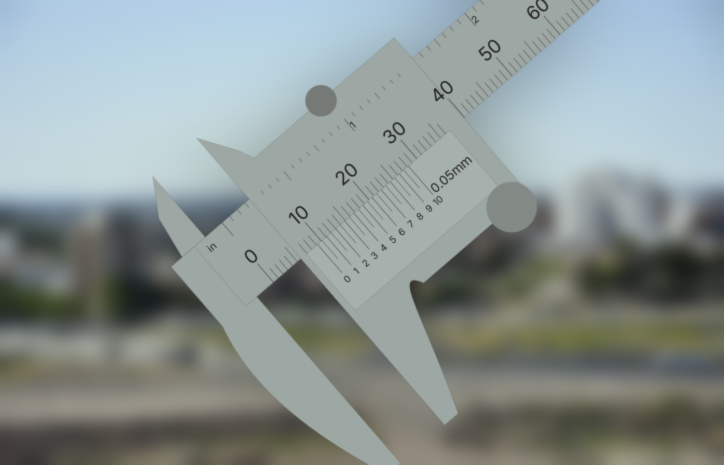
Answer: 9.2mm
